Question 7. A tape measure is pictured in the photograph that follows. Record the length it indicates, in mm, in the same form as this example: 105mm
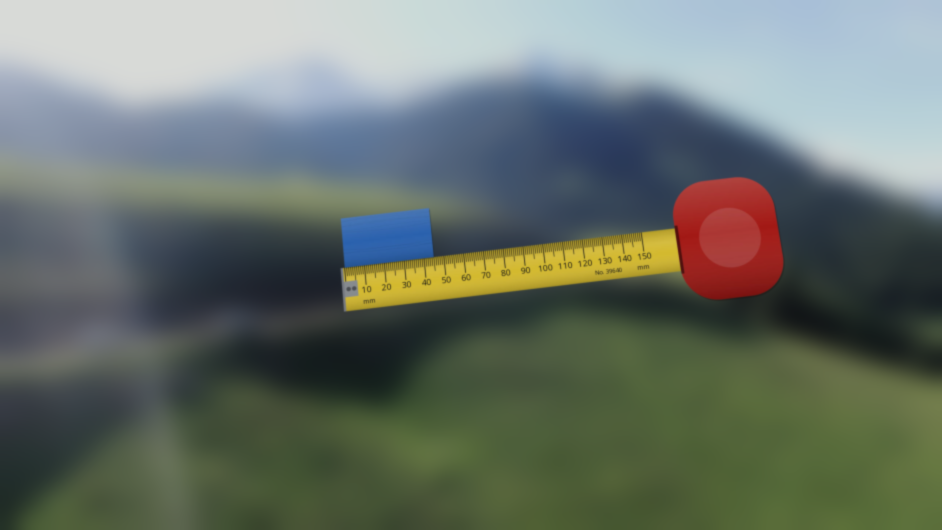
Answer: 45mm
